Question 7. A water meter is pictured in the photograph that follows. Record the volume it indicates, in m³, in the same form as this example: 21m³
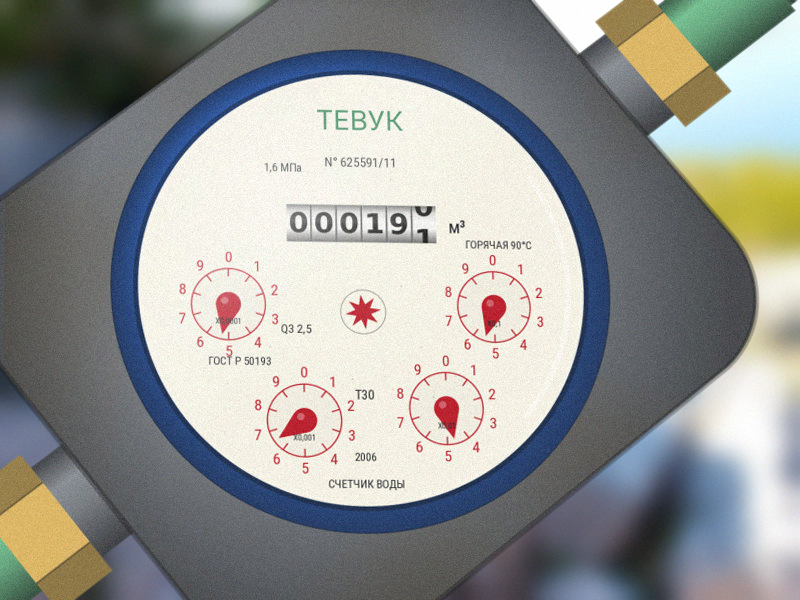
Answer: 190.5465m³
